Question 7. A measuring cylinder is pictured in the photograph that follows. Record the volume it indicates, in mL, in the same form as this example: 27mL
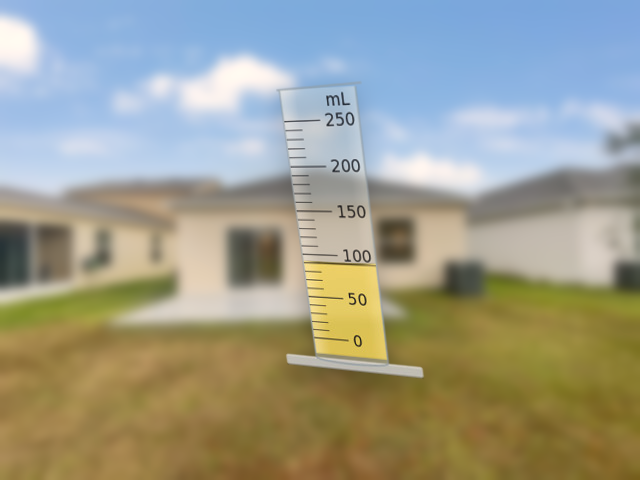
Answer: 90mL
